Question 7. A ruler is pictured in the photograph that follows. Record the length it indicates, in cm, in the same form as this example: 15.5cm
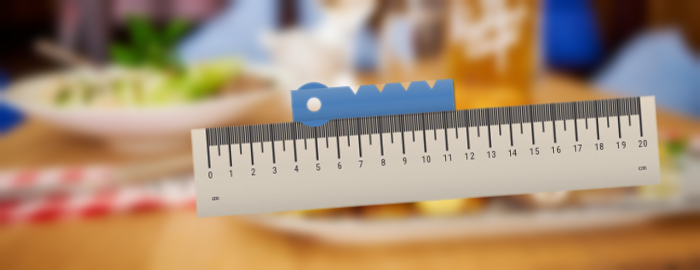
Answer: 7.5cm
